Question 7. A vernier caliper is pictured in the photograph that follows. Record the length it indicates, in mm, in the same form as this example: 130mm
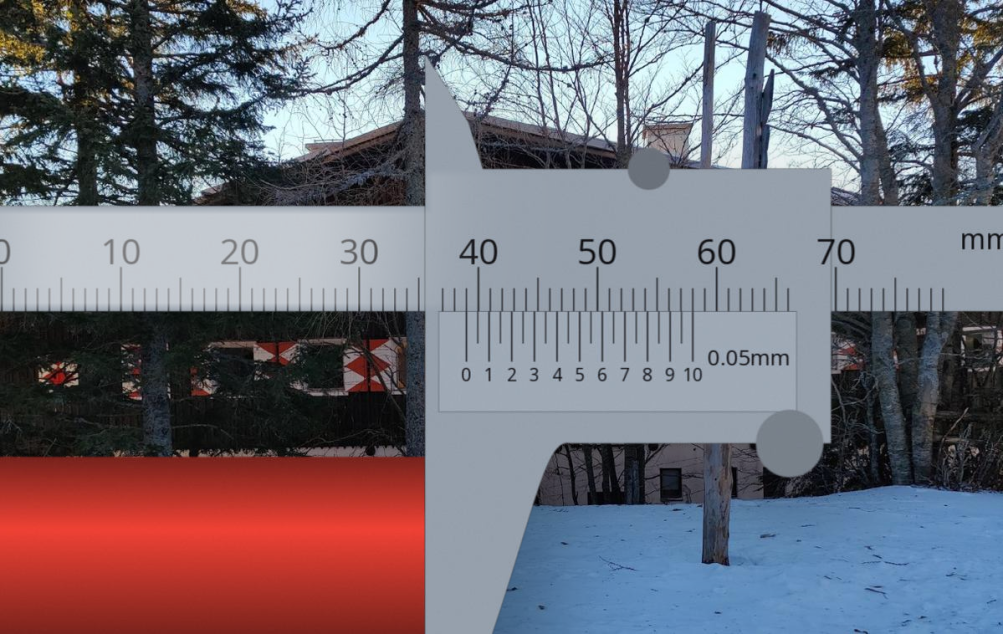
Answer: 39.0mm
